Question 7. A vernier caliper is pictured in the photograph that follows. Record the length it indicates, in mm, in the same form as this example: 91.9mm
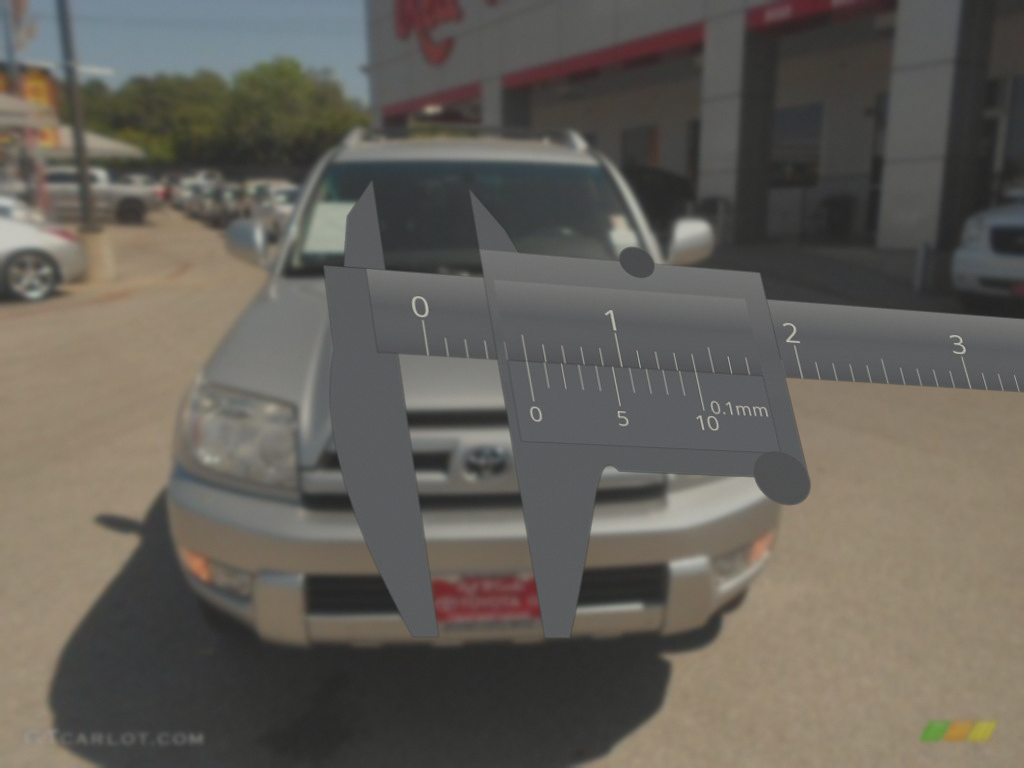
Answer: 5.0mm
